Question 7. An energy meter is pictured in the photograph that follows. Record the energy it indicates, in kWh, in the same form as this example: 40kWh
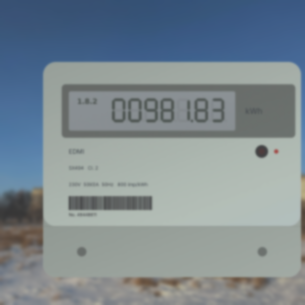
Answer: 981.83kWh
